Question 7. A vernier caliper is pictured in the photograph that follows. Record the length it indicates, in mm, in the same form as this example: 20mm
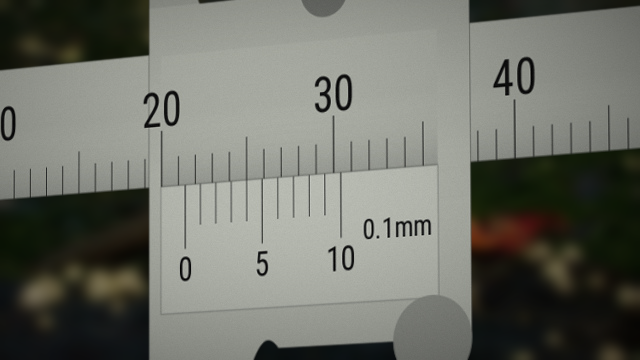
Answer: 21.4mm
